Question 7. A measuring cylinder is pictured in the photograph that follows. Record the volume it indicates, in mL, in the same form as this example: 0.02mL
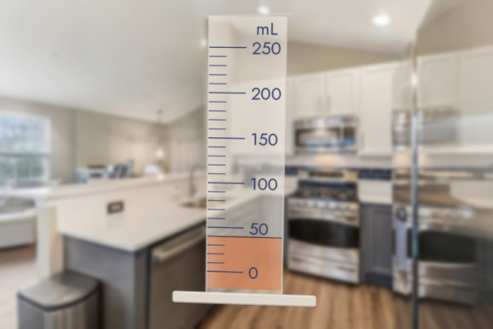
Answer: 40mL
